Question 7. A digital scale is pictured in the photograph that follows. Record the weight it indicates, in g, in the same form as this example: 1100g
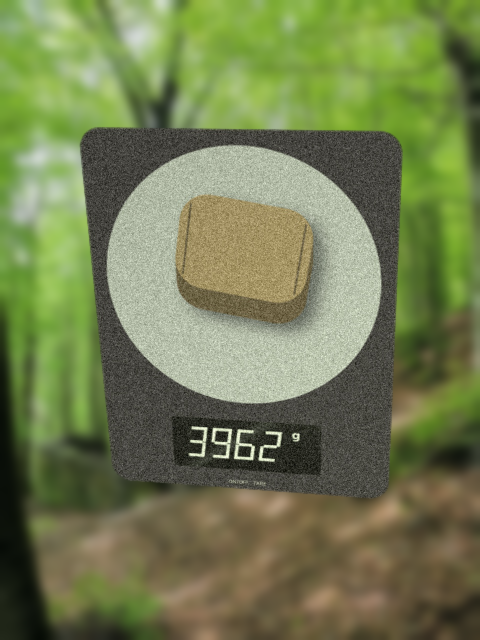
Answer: 3962g
